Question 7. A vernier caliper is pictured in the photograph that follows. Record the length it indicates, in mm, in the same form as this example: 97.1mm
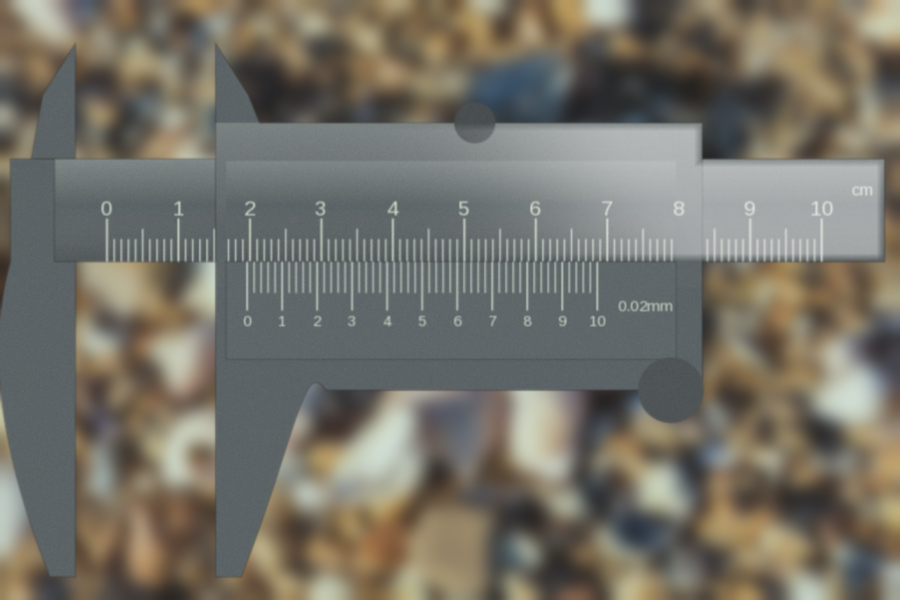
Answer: 19.6mm
